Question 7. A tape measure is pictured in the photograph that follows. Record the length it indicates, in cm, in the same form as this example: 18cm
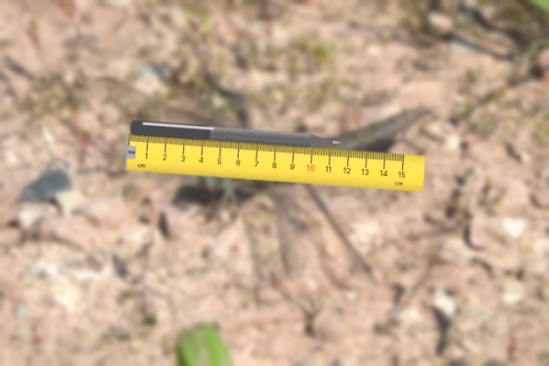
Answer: 11.5cm
